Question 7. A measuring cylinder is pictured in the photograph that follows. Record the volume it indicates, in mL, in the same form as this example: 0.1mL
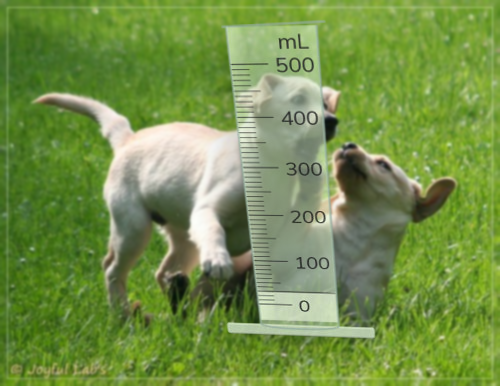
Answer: 30mL
